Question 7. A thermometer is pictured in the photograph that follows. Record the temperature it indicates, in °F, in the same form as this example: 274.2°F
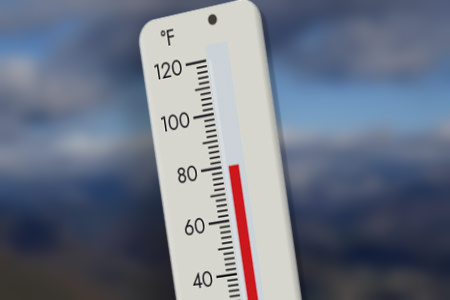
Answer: 80°F
